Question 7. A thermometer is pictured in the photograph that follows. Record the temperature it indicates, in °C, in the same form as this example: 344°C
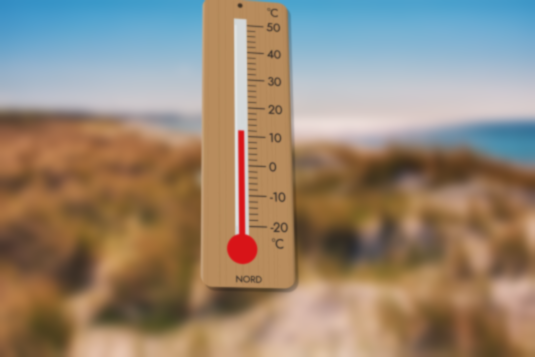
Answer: 12°C
